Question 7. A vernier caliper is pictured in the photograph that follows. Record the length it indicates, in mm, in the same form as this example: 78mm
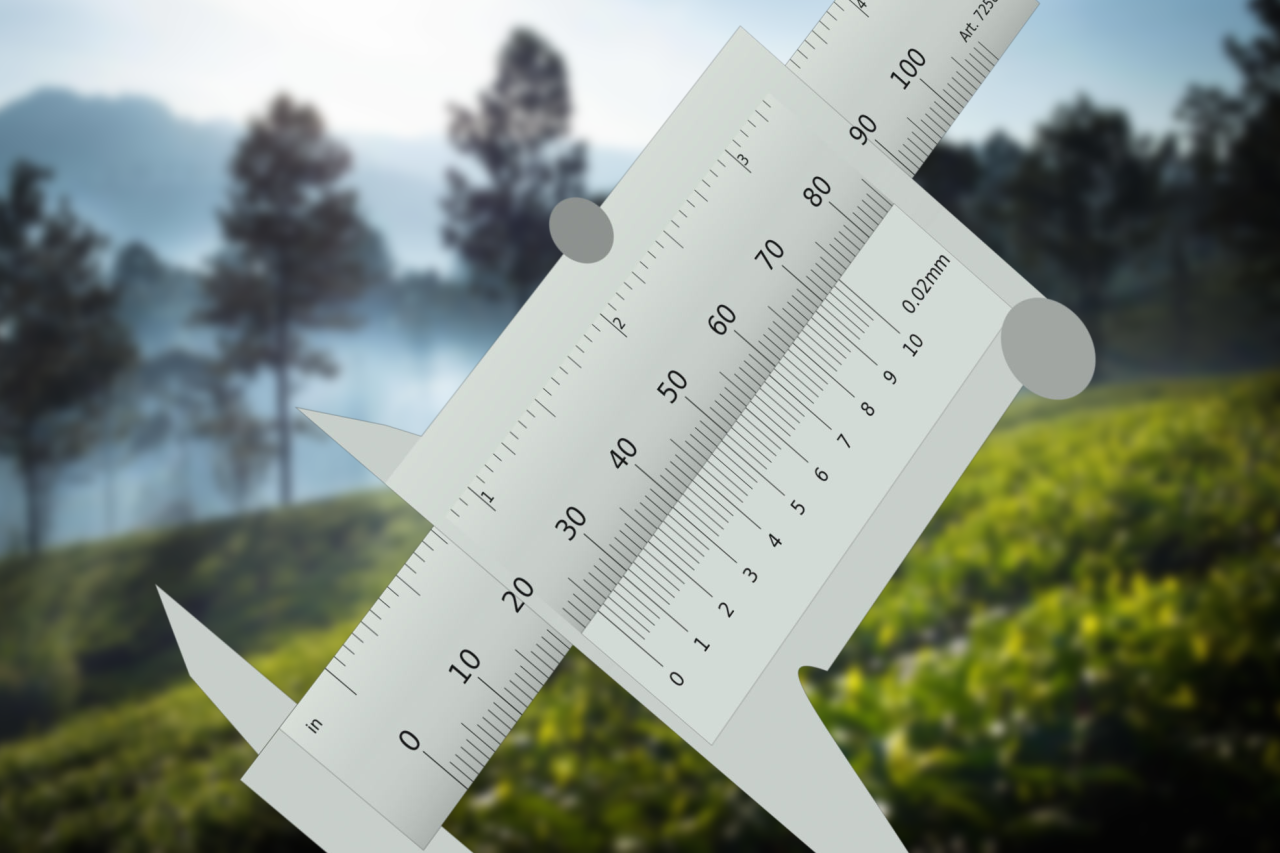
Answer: 24.4mm
